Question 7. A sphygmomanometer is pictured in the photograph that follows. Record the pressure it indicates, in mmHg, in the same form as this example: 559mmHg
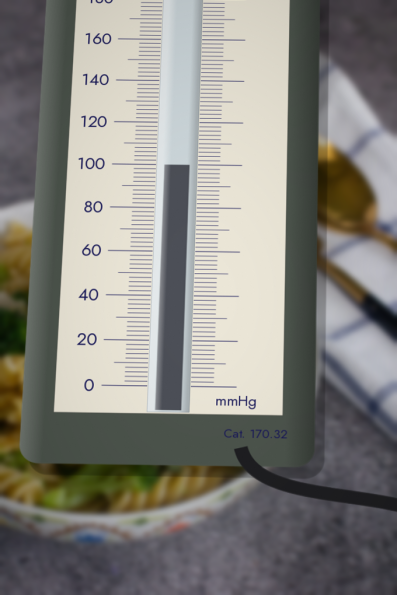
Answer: 100mmHg
